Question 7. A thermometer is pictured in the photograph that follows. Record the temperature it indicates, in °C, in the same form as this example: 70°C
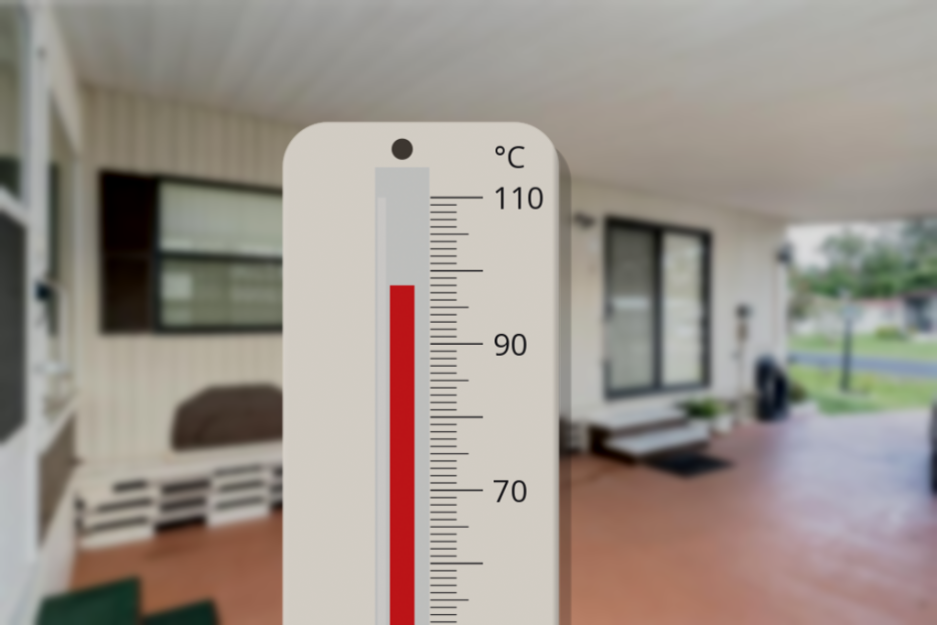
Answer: 98°C
